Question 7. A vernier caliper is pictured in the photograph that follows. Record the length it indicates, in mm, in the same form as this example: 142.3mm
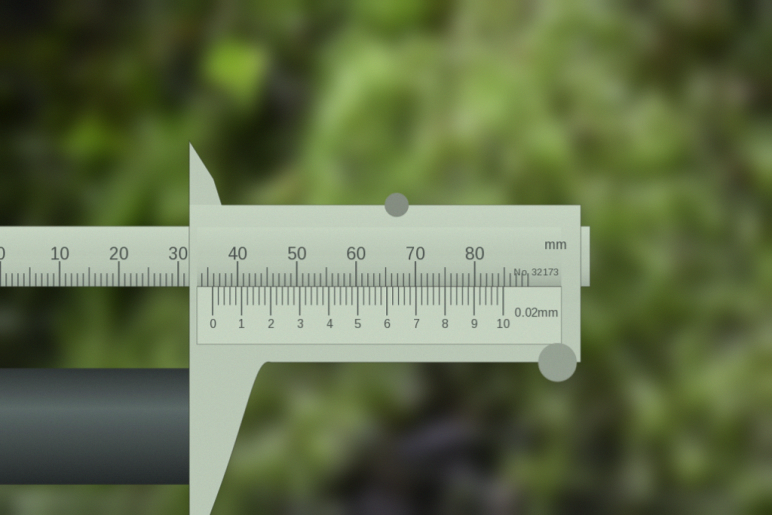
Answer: 35.8mm
